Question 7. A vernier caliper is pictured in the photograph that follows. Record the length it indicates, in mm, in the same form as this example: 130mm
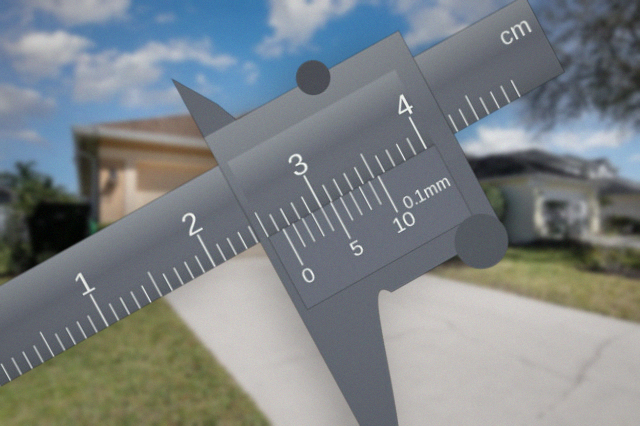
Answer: 26.4mm
